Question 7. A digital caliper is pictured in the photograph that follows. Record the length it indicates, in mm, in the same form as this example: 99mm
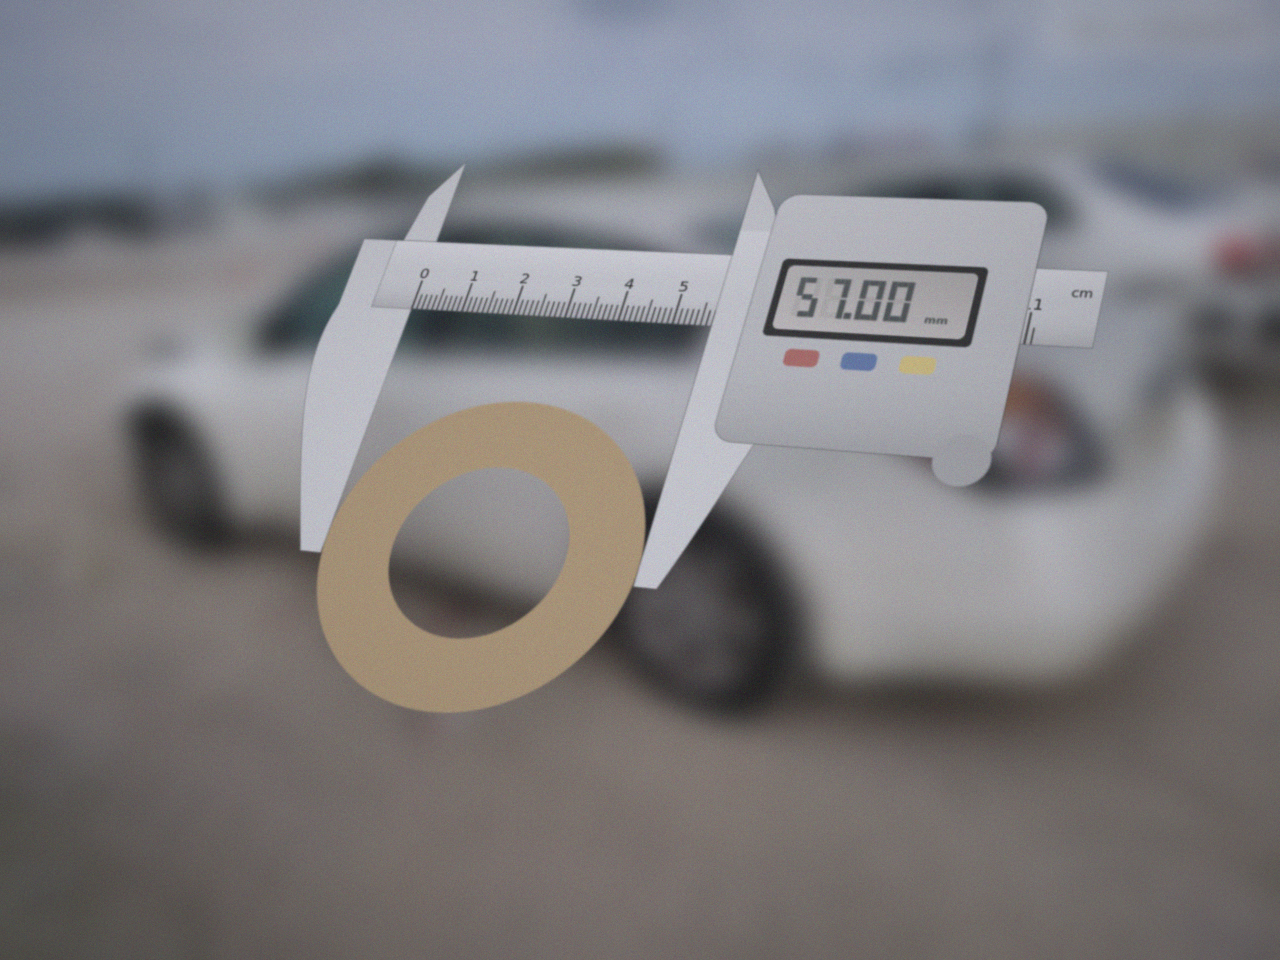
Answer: 57.00mm
